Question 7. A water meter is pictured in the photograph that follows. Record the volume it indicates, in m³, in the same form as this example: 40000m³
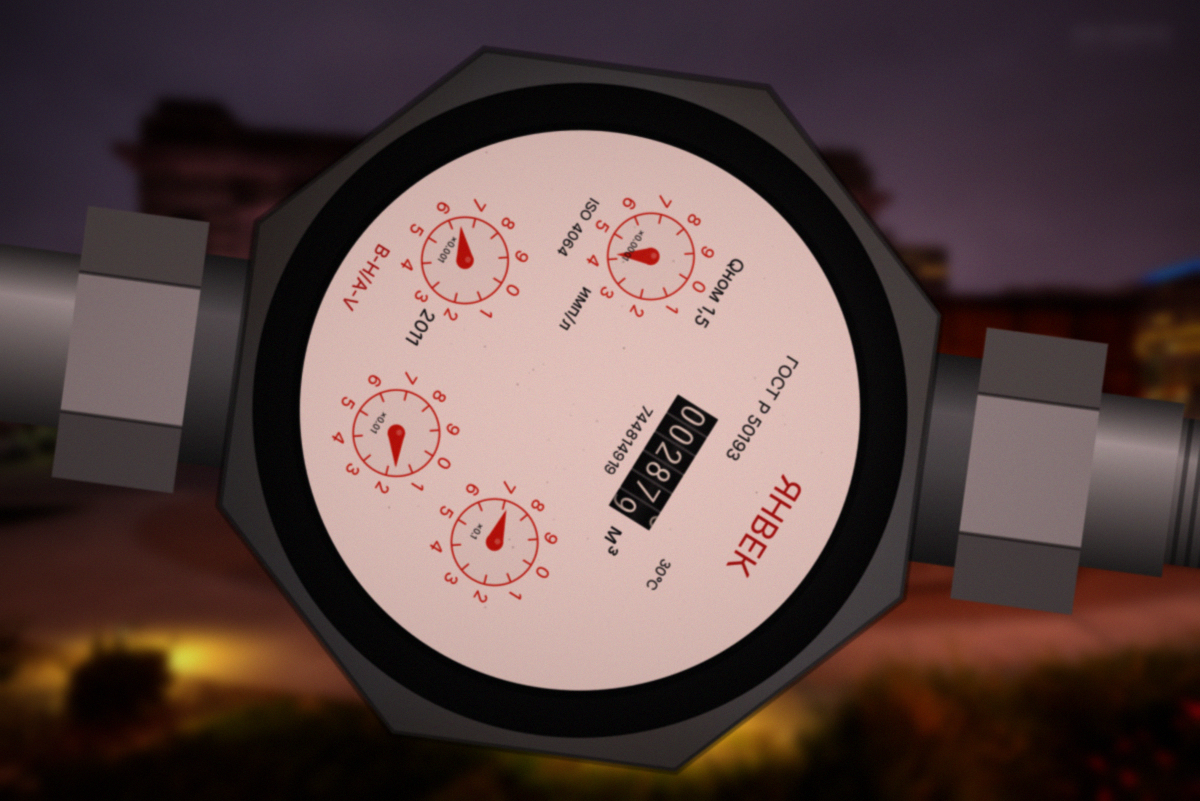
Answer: 2878.7164m³
